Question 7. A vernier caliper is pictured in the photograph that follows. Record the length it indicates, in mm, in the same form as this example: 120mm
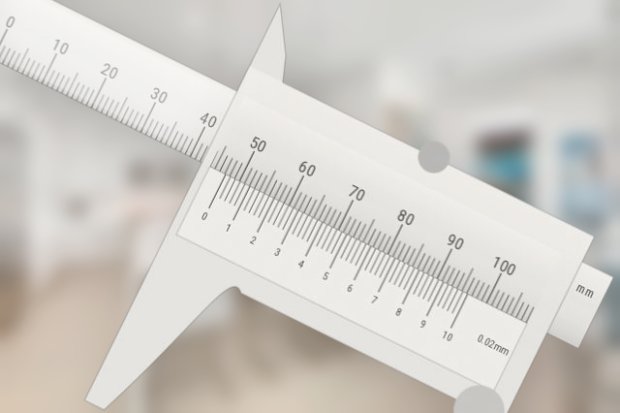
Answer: 47.2mm
